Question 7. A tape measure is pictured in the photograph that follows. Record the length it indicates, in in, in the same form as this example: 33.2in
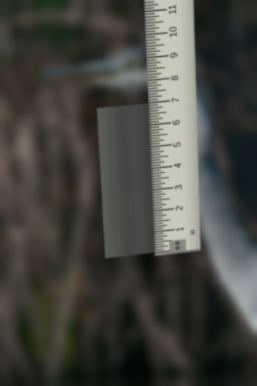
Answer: 7in
